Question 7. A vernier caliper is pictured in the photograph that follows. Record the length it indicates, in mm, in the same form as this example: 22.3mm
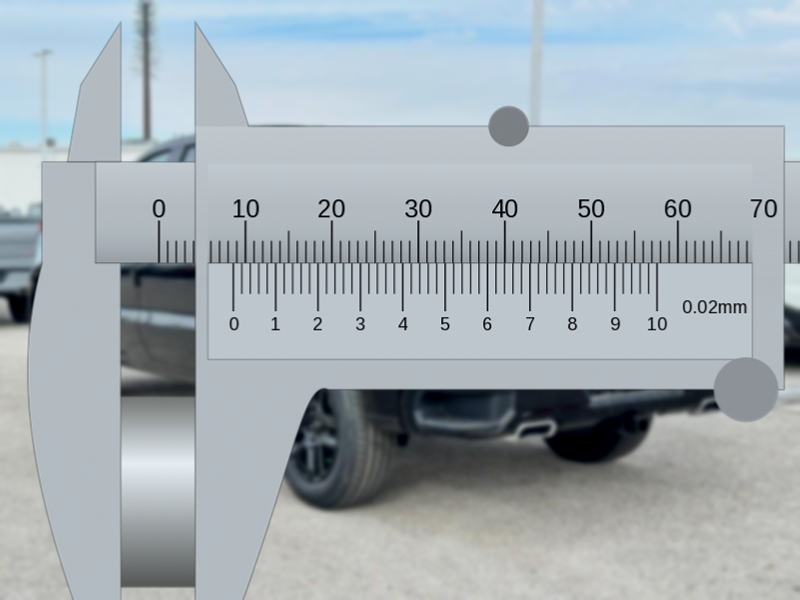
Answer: 8.6mm
